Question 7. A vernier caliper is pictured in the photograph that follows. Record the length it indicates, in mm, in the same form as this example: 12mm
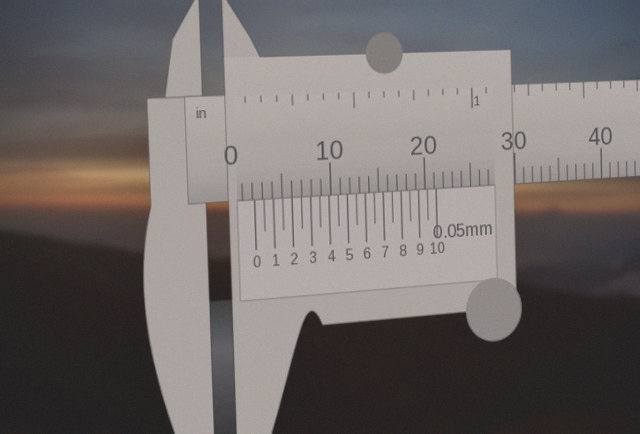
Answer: 2.2mm
